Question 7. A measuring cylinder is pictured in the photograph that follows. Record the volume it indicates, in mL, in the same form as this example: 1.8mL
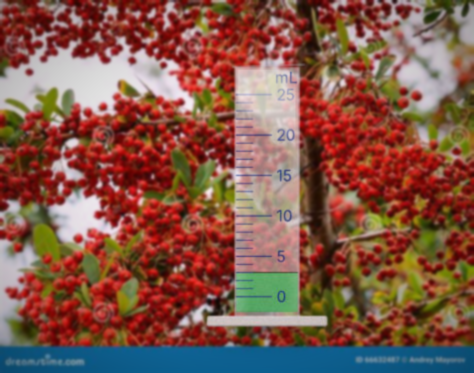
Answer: 3mL
